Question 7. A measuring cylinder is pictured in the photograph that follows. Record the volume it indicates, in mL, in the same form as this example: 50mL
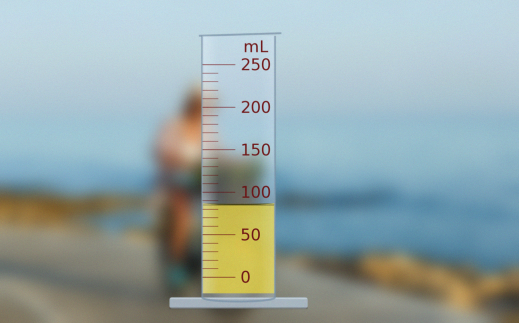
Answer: 85mL
